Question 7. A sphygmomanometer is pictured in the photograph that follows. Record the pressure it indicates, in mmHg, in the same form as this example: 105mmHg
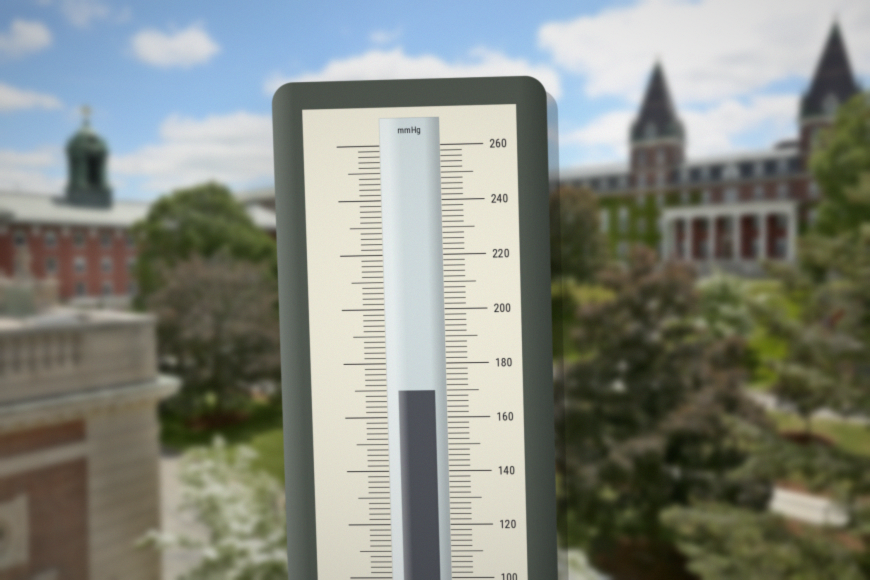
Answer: 170mmHg
